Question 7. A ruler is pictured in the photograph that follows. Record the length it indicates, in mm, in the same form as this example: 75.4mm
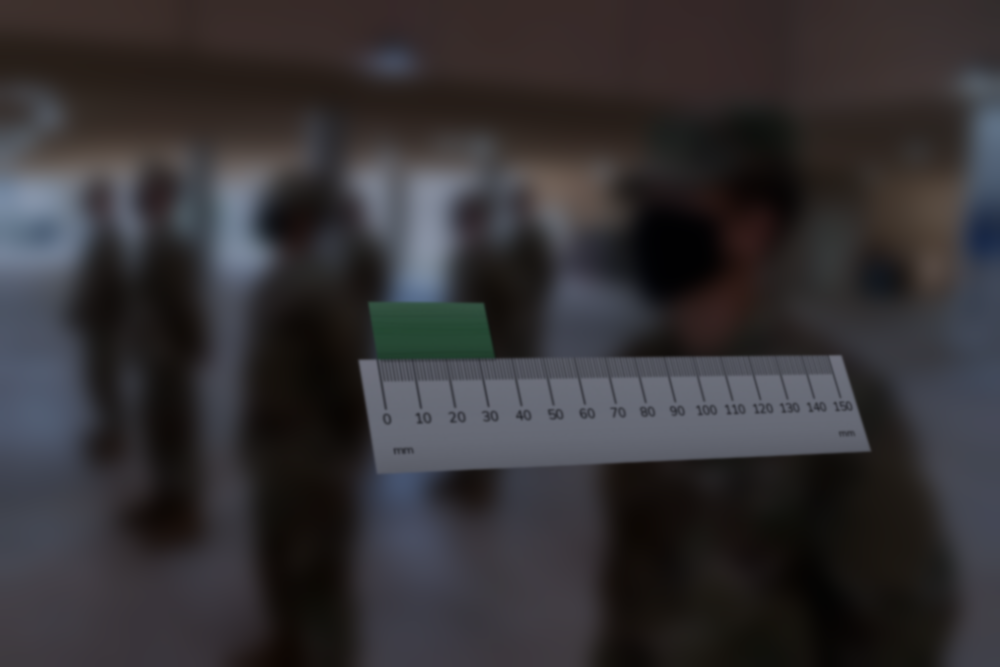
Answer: 35mm
